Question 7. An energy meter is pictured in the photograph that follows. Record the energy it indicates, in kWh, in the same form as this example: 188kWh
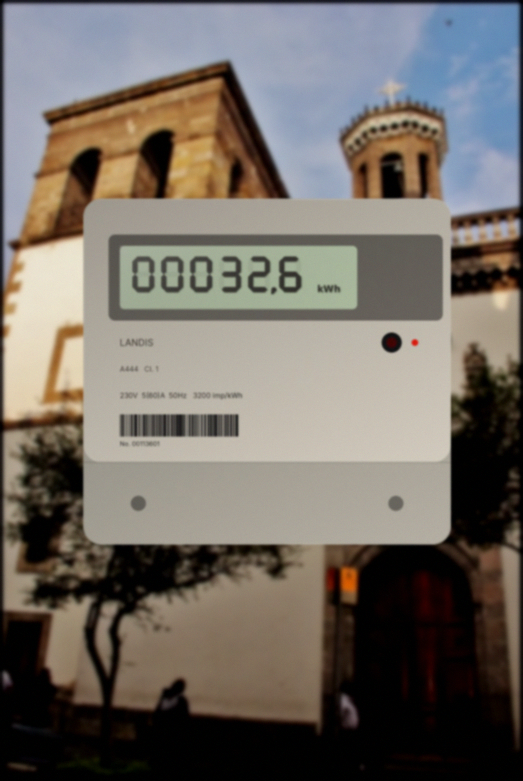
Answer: 32.6kWh
